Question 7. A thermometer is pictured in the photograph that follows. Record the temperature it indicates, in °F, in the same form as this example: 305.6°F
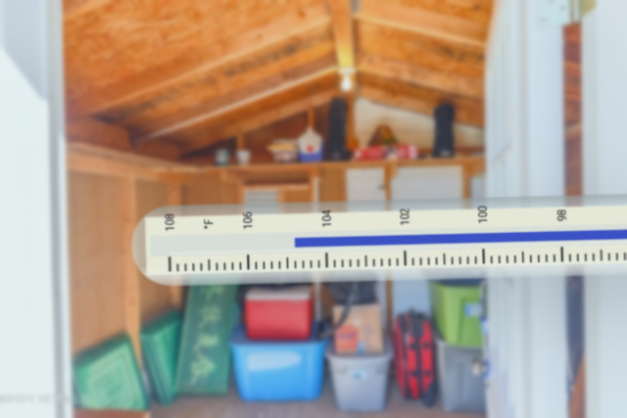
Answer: 104.8°F
